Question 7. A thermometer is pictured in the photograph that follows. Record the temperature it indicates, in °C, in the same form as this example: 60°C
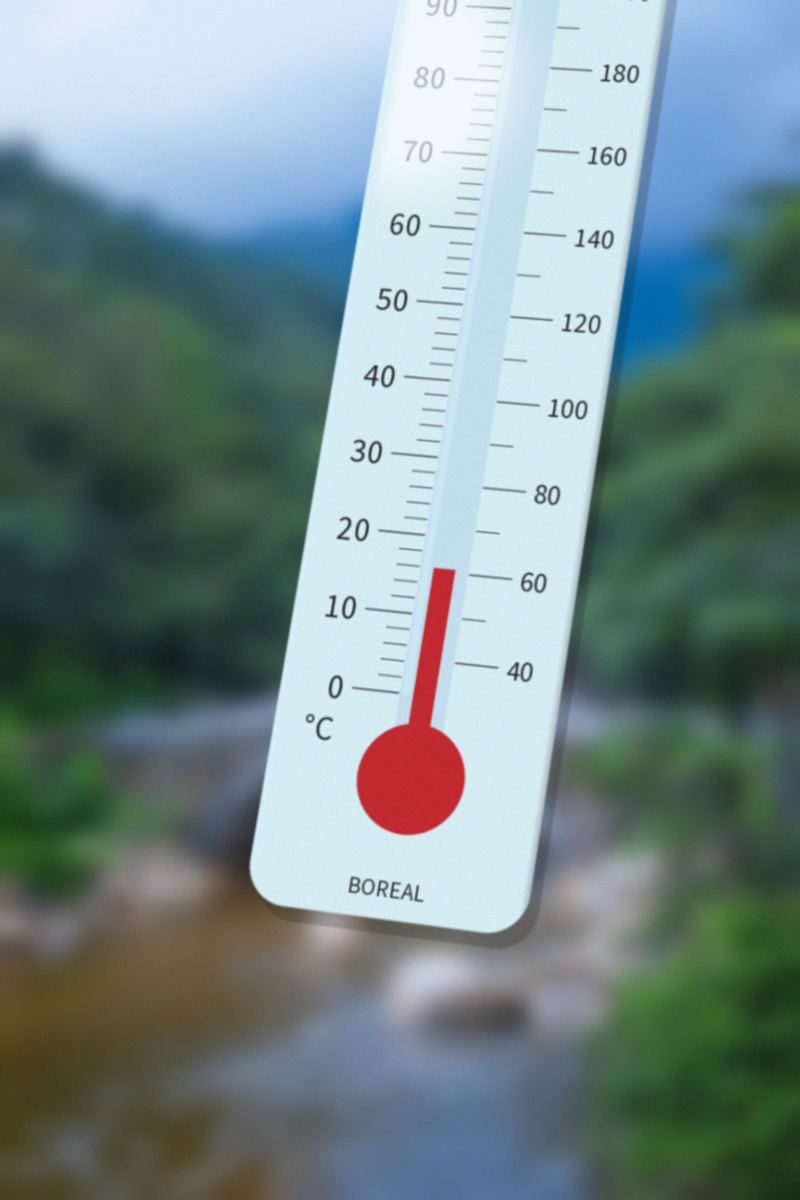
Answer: 16°C
